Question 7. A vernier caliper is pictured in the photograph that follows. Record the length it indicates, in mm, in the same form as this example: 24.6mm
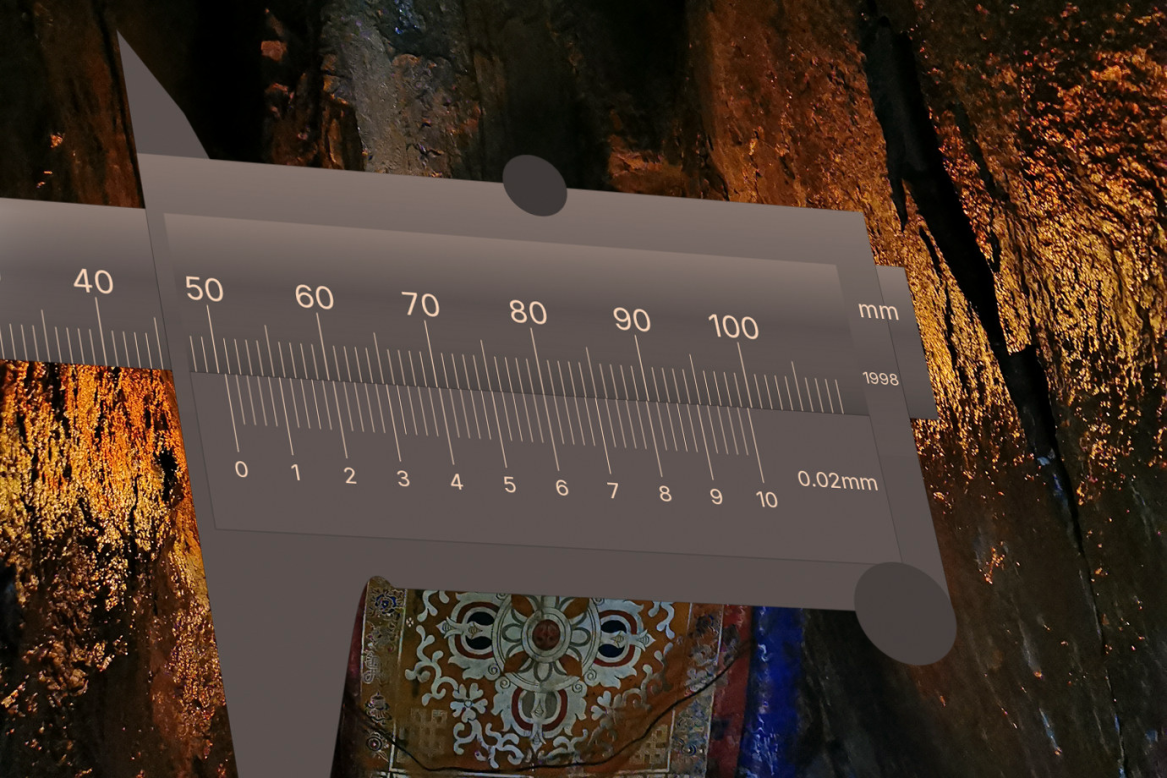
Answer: 50.6mm
